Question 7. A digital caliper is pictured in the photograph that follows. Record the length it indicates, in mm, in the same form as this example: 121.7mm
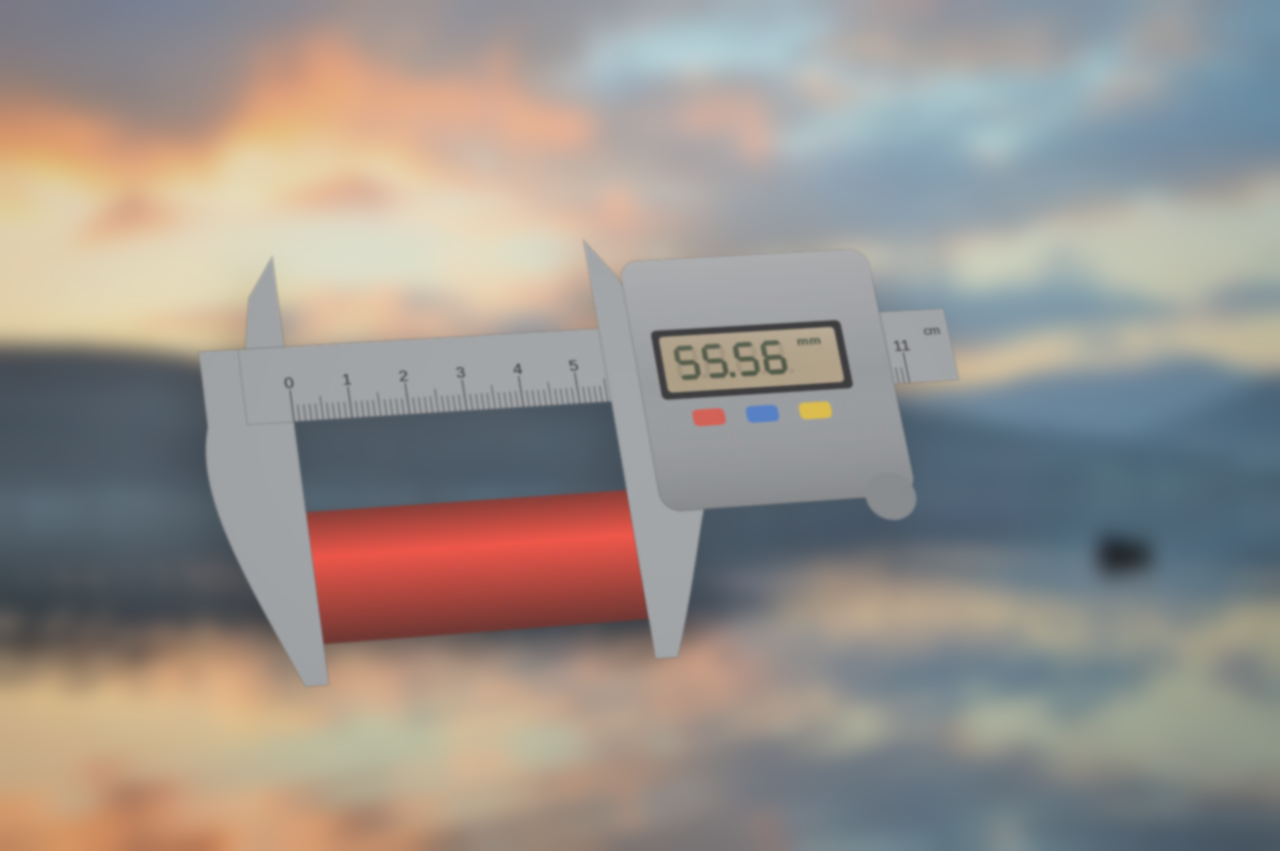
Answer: 55.56mm
